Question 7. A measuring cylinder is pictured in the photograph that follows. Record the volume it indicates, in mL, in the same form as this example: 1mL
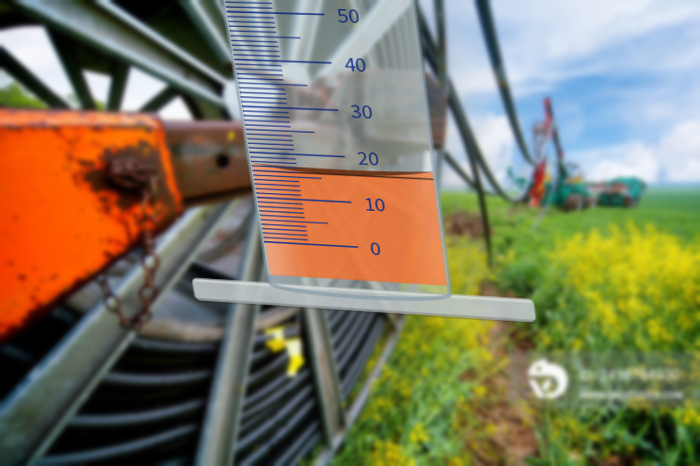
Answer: 16mL
